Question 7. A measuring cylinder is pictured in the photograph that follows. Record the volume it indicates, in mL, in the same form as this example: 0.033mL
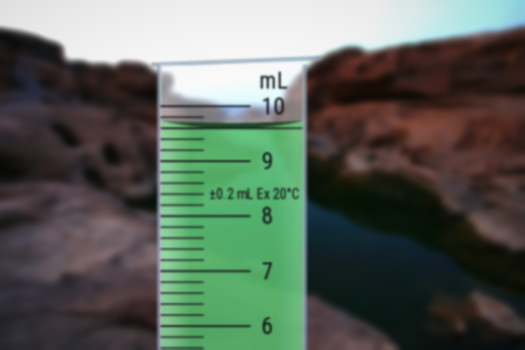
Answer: 9.6mL
